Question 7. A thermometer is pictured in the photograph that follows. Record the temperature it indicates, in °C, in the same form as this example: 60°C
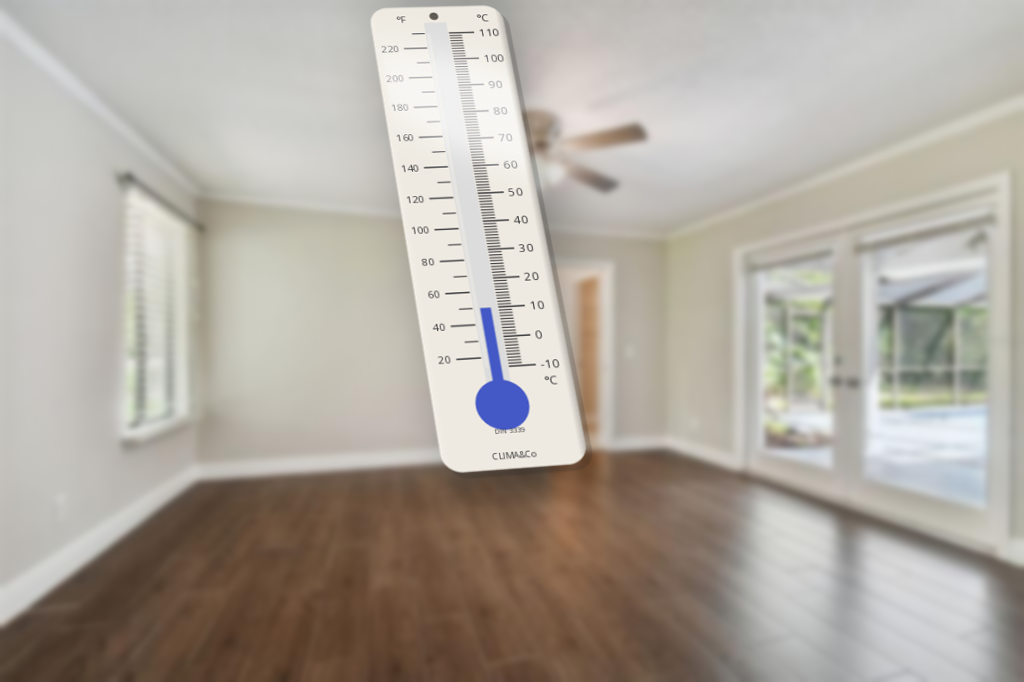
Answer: 10°C
